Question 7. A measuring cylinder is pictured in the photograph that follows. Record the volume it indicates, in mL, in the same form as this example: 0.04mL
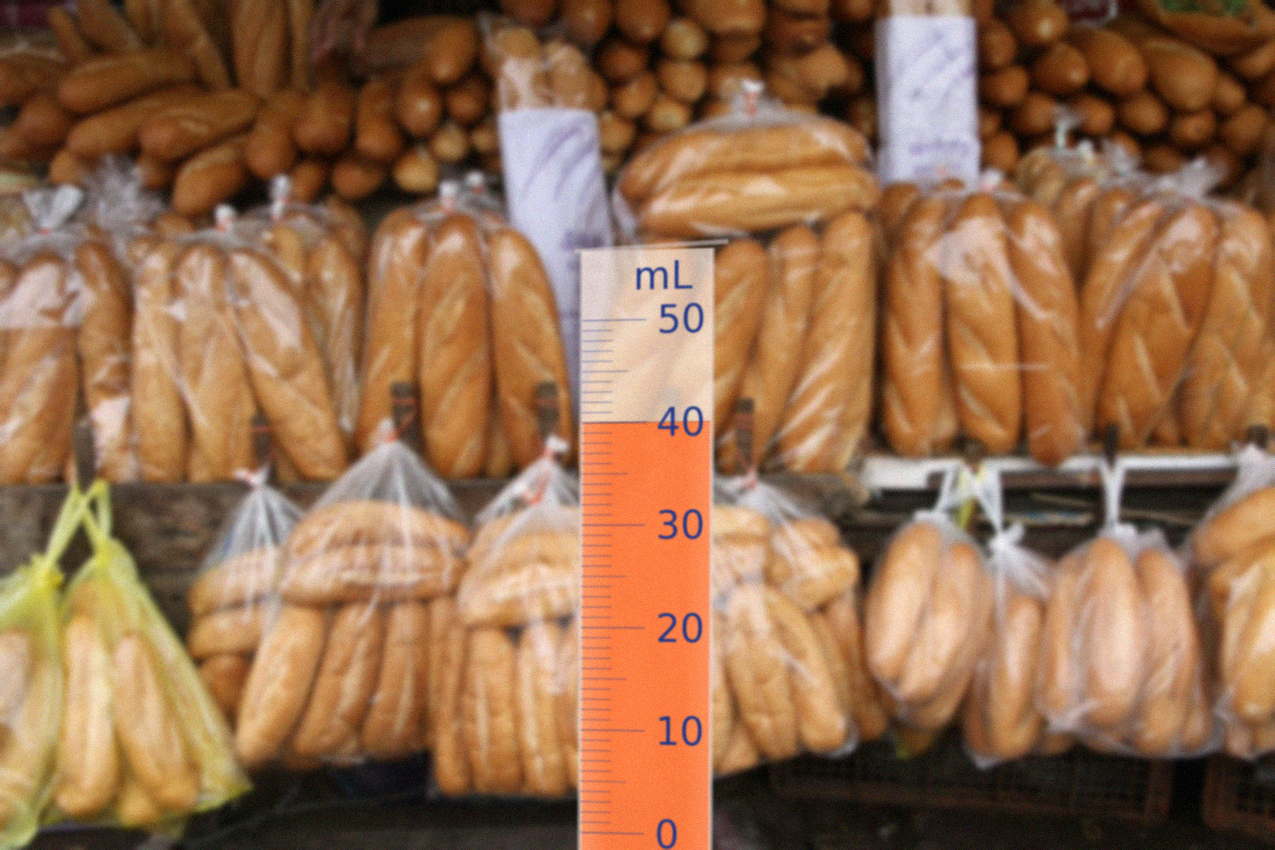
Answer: 40mL
